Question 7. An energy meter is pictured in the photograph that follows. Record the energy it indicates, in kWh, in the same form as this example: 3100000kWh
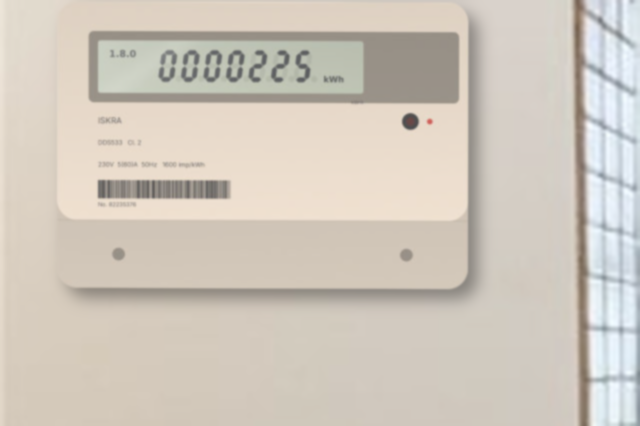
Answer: 225kWh
